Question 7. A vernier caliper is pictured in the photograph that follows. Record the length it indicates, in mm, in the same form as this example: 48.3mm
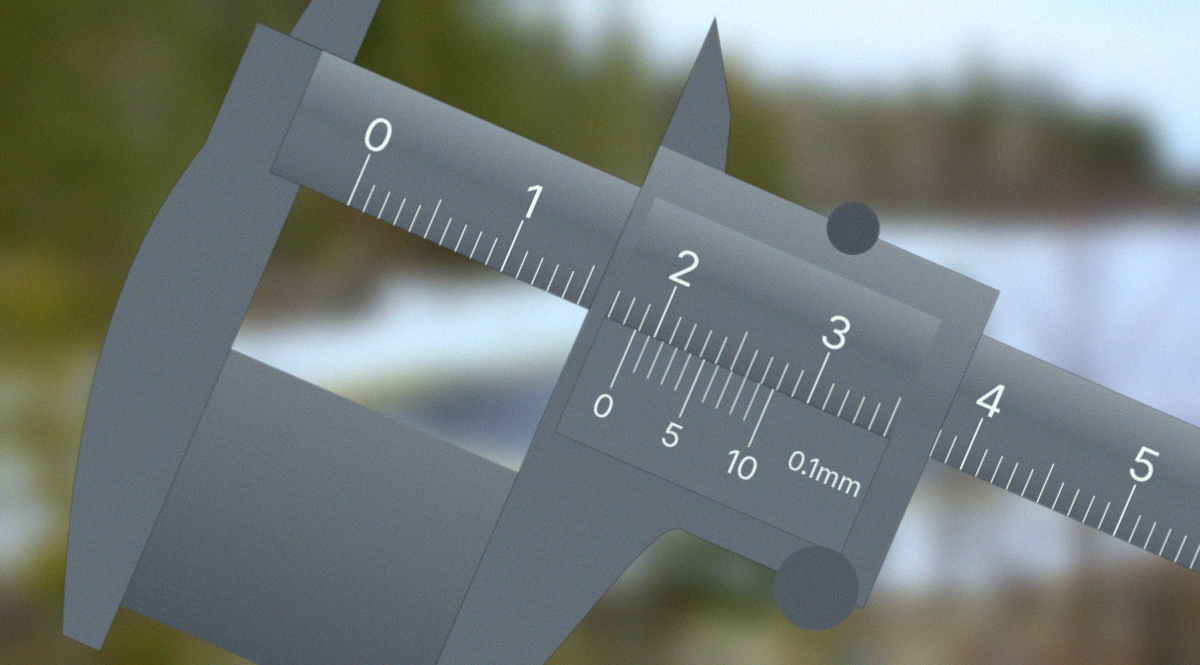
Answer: 18.8mm
